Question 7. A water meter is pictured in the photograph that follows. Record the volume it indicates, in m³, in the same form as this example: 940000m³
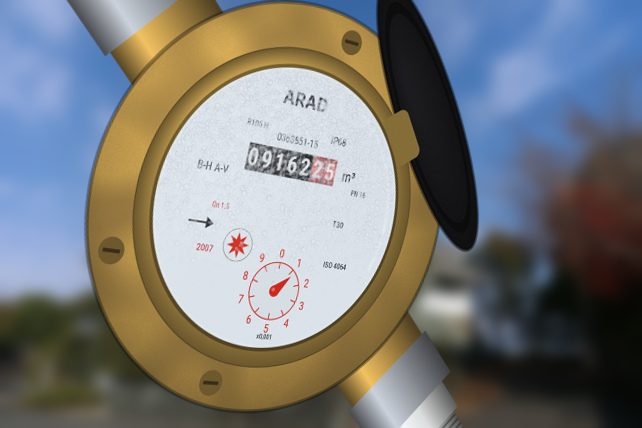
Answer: 9162.251m³
